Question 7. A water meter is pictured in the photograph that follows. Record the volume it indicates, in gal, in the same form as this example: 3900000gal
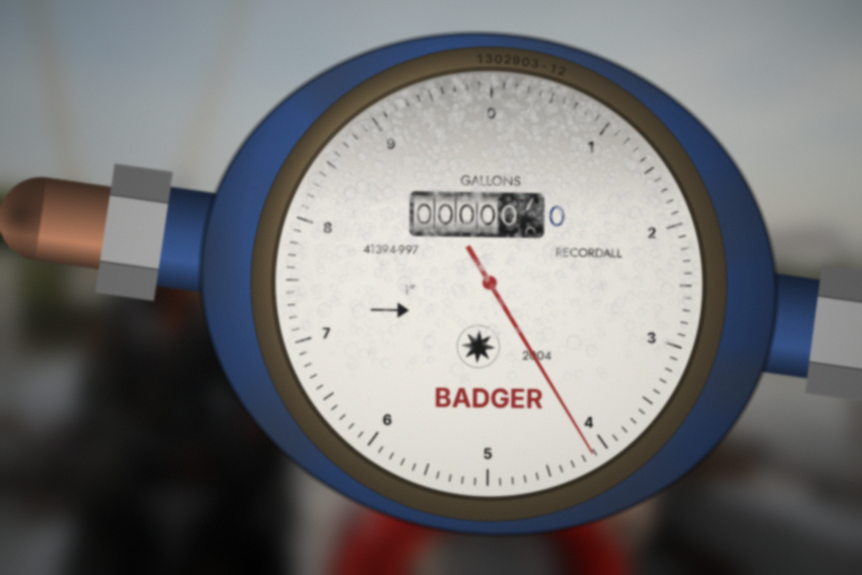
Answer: 74.1gal
